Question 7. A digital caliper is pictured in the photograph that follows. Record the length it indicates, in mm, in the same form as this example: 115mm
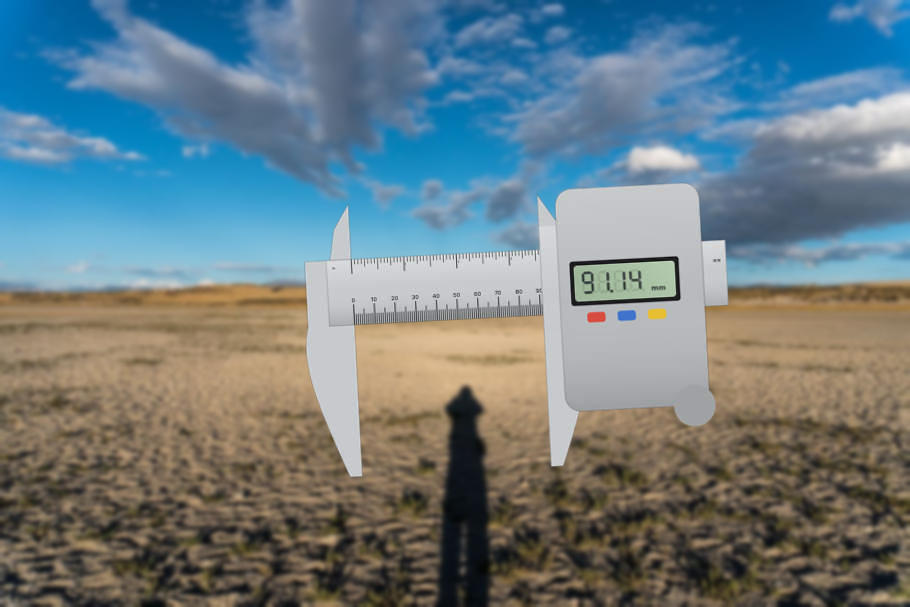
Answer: 91.14mm
